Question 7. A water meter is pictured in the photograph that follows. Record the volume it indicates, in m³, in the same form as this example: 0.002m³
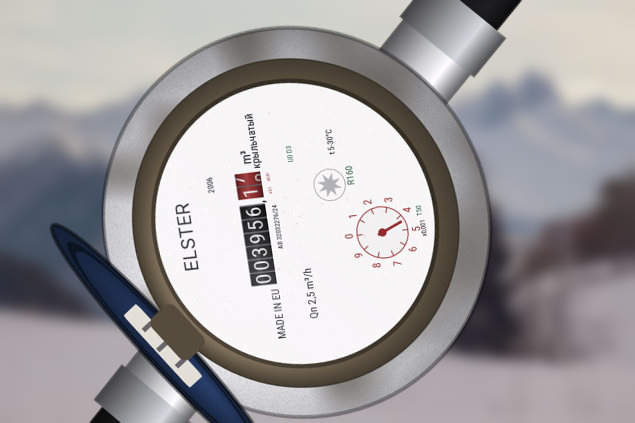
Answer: 3956.174m³
